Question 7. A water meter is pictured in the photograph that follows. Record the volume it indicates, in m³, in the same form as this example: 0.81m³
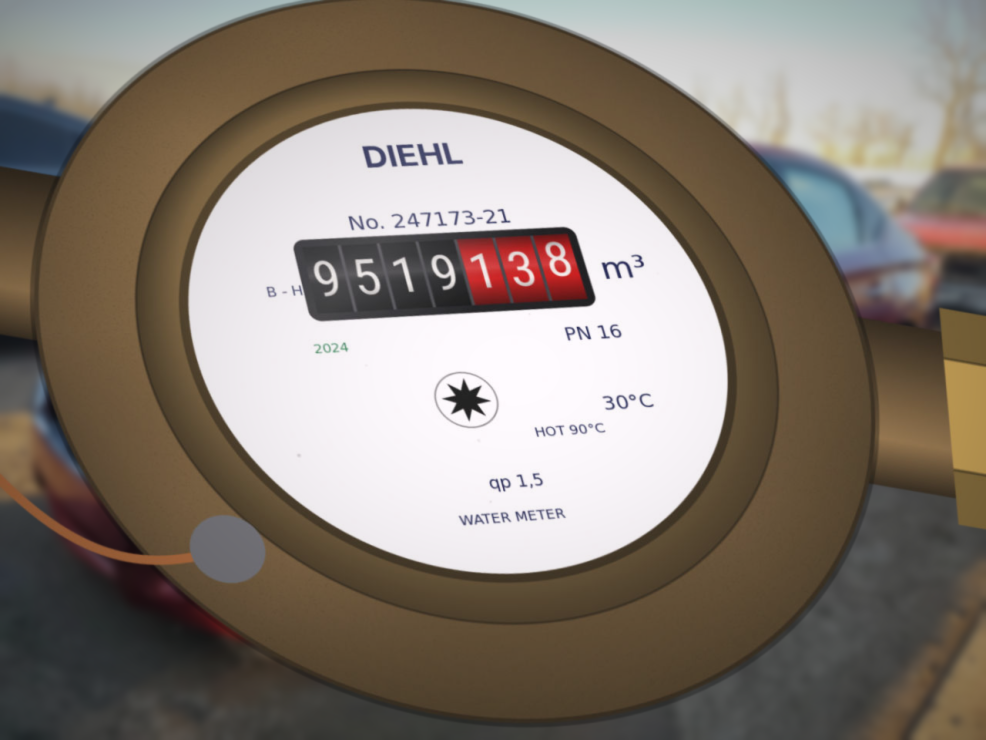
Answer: 9519.138m³
